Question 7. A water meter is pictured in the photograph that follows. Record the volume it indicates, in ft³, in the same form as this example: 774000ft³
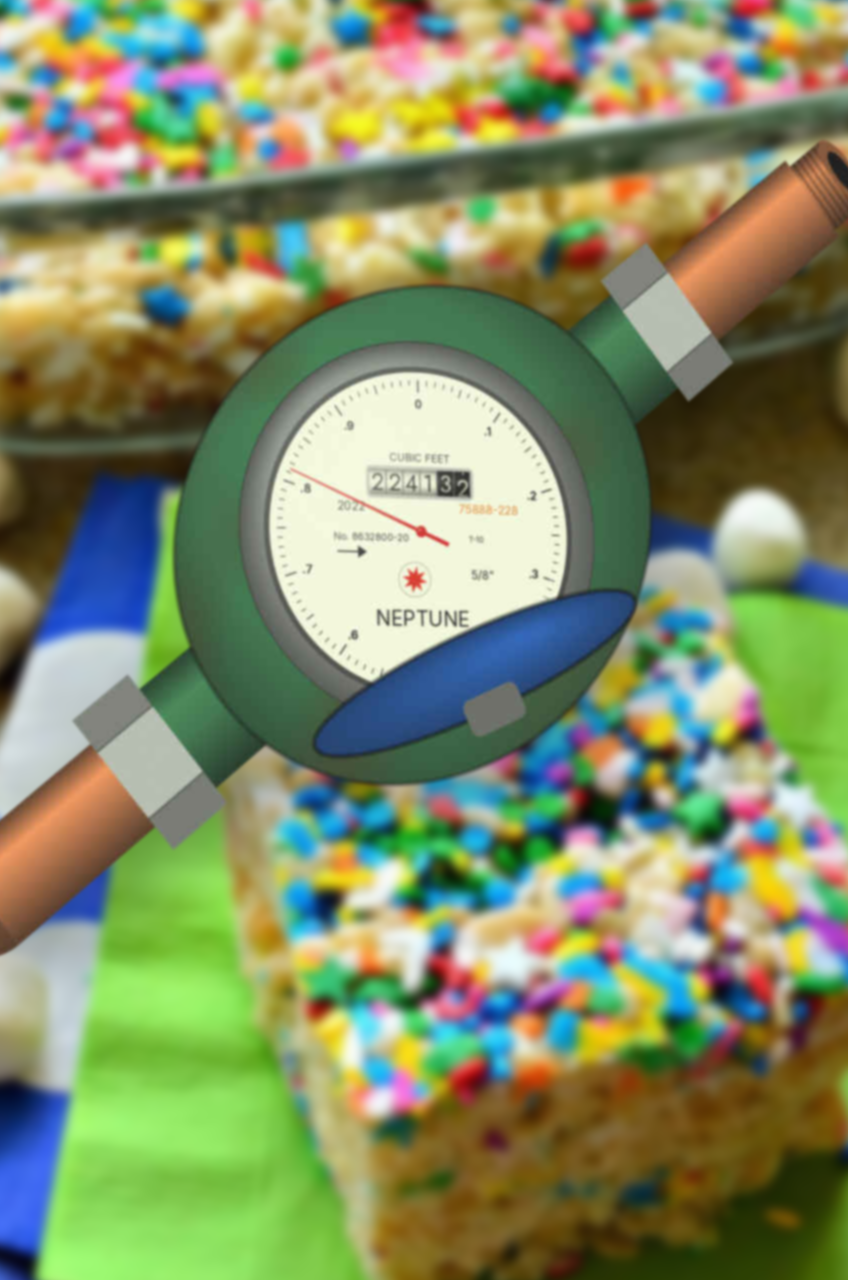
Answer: 224131.81ft³
